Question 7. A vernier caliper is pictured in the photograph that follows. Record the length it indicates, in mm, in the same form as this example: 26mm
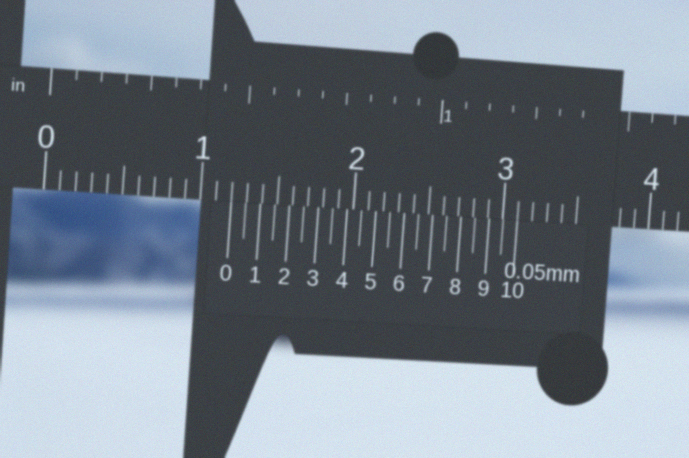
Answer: 12.0mm
